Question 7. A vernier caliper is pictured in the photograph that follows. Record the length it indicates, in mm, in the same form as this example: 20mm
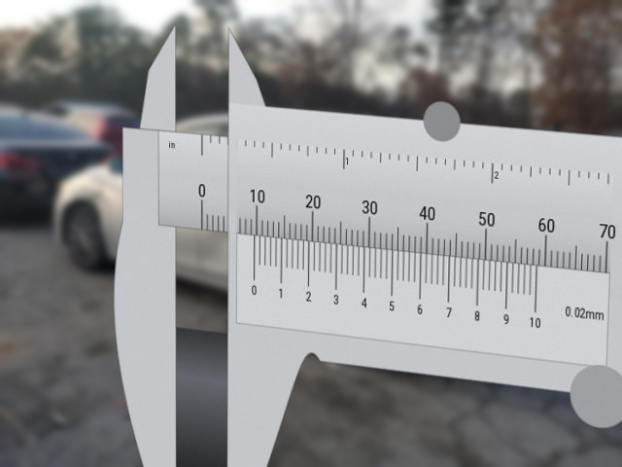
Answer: 9.6mm
